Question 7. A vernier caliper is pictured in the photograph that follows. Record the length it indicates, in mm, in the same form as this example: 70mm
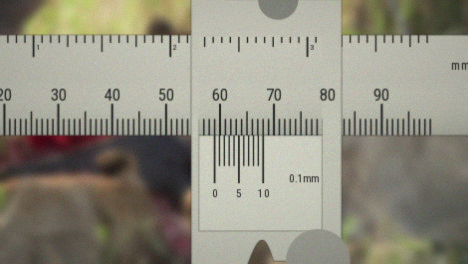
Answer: 59.0mm
